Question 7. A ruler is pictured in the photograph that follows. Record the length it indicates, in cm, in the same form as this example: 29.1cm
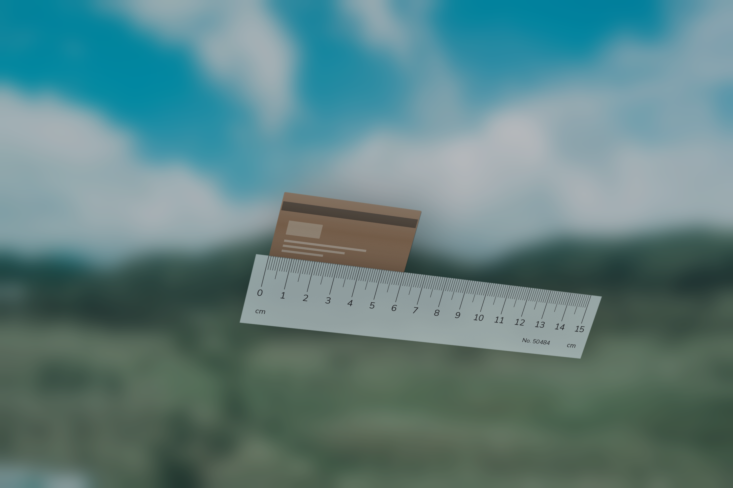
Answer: 6cm
